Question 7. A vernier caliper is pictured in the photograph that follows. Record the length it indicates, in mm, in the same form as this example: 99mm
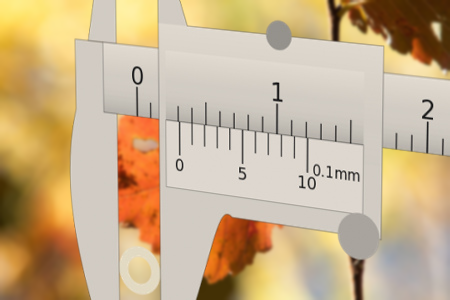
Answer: 3.1mm
